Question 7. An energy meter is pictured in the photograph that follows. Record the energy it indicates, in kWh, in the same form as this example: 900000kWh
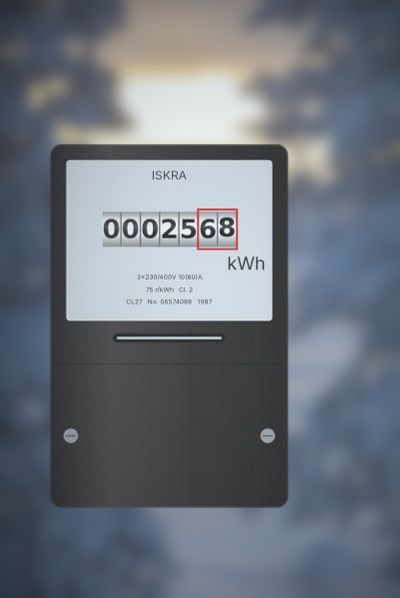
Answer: 25.68kWh
